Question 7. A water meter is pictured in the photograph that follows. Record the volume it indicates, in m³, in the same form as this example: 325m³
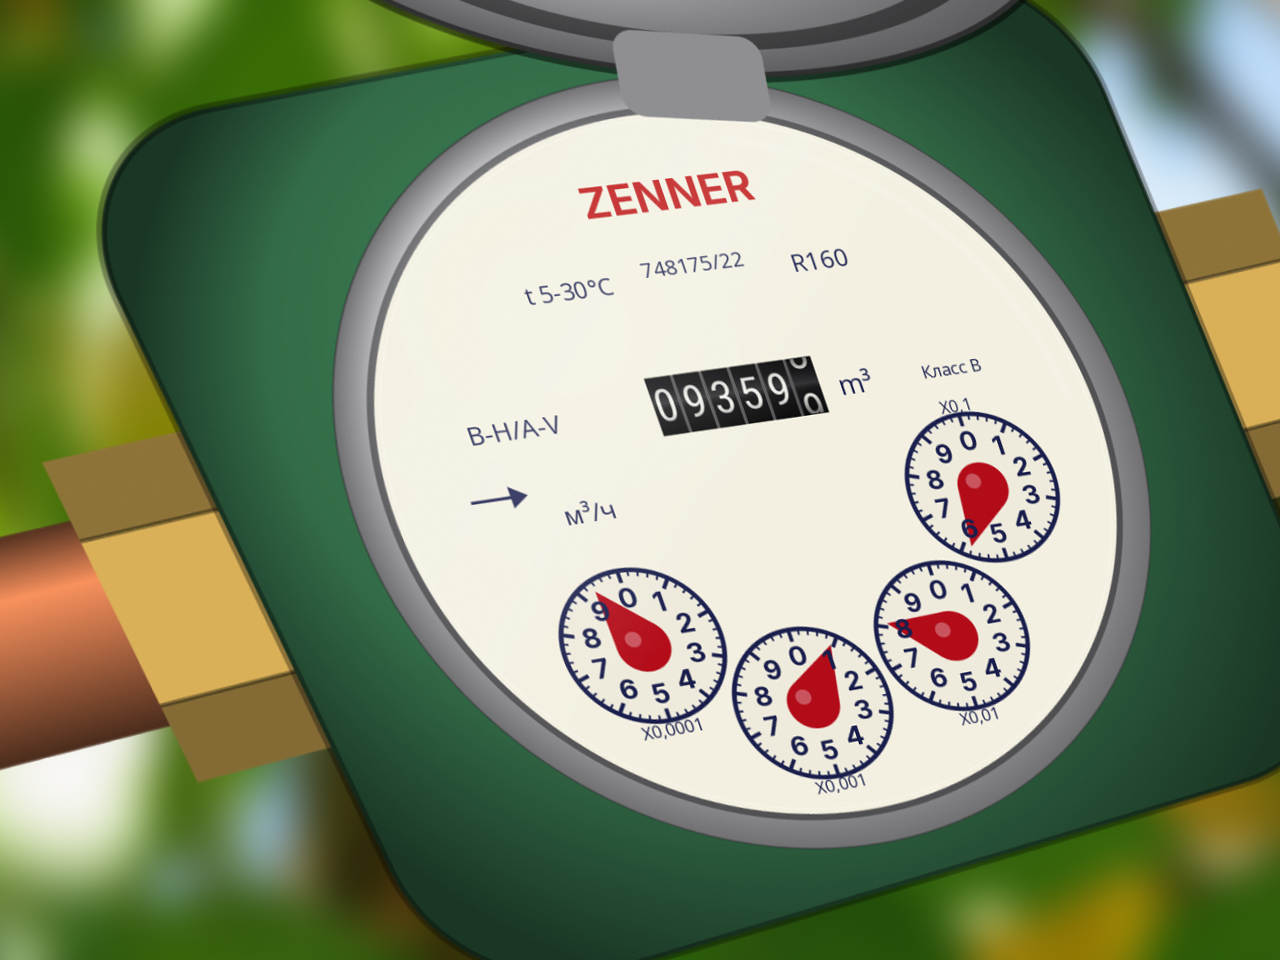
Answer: 93598.5809m³
